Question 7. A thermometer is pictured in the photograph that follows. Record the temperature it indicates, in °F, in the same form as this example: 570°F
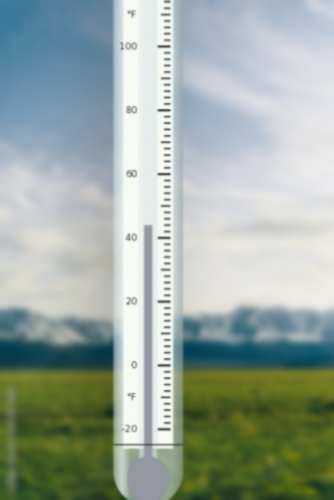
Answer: 44°F
